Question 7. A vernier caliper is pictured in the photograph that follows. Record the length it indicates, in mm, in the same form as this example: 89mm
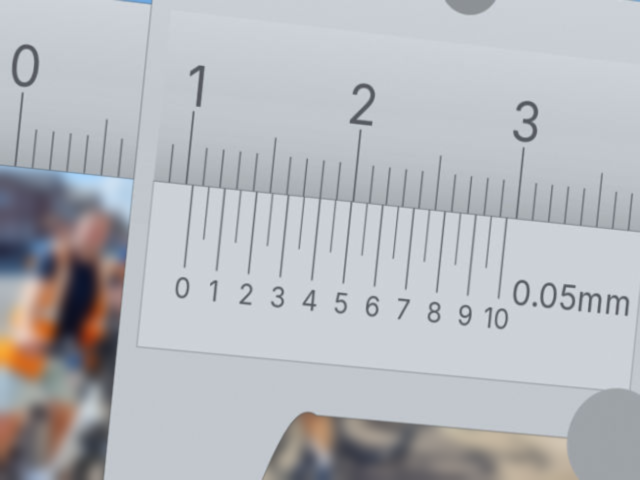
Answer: 10.4mm
